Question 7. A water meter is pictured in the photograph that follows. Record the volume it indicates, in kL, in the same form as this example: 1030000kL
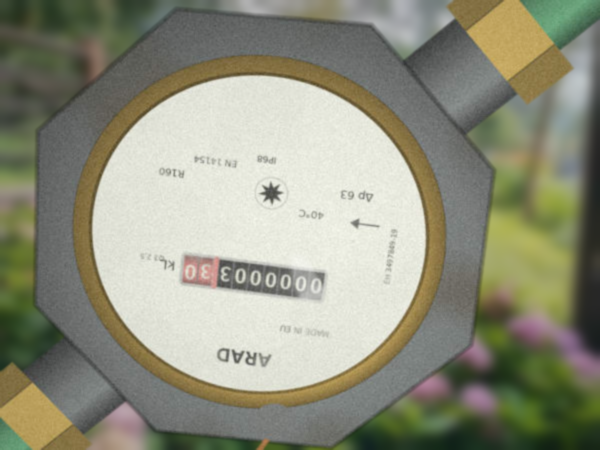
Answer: 3.30kL
